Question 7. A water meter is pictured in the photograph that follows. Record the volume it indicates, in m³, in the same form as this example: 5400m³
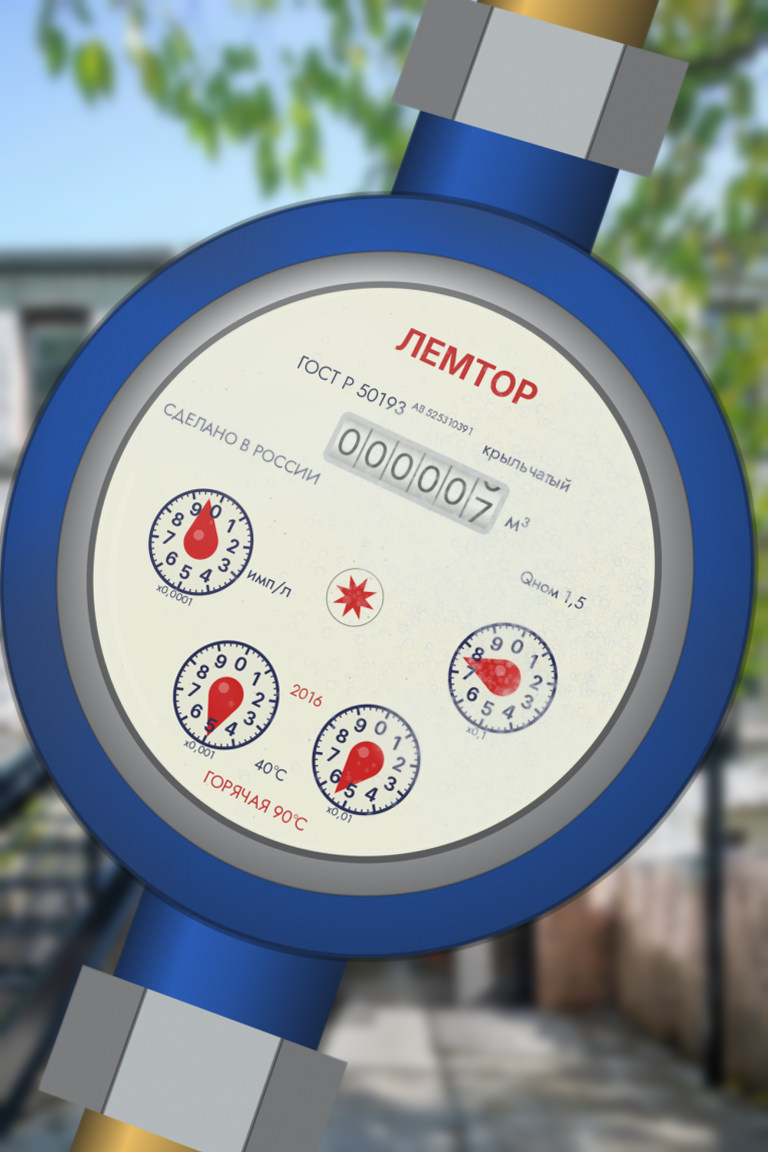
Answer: 6.7549m³
